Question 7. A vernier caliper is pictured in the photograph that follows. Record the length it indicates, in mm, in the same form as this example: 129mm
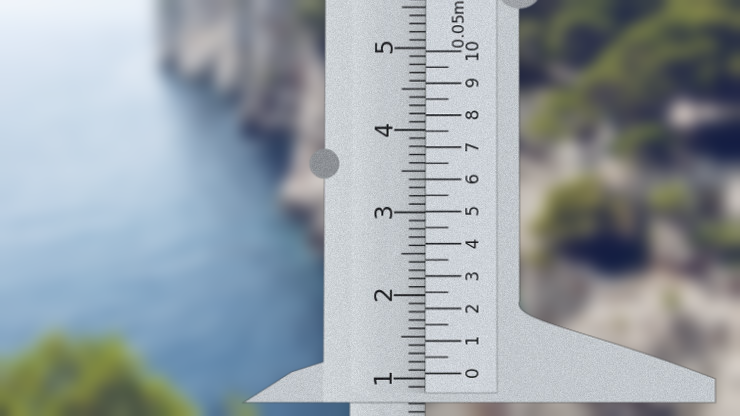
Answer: 10.6mm
